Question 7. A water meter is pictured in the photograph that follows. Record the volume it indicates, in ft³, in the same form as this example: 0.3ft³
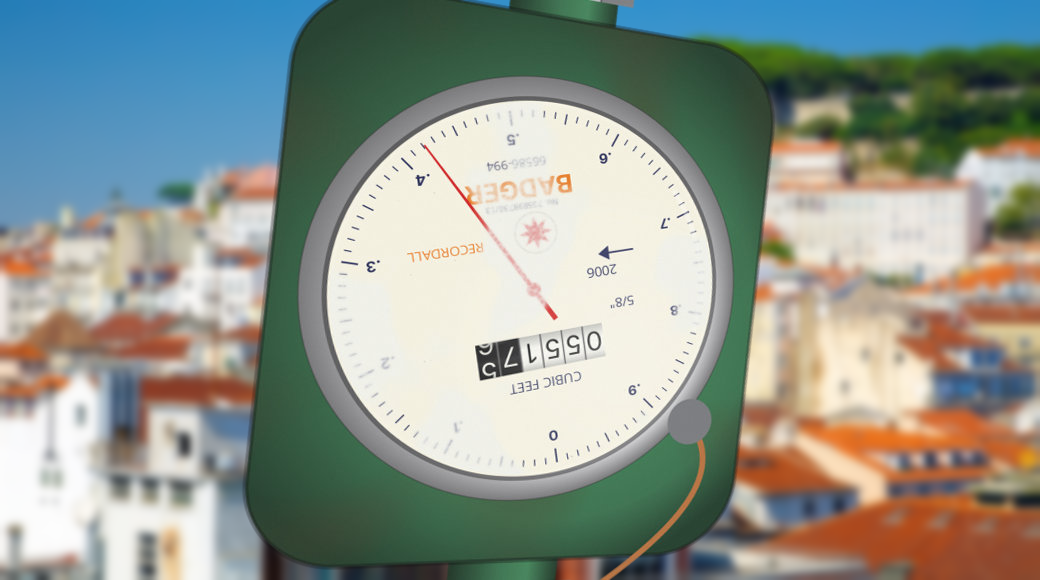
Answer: 55175.42ft³
